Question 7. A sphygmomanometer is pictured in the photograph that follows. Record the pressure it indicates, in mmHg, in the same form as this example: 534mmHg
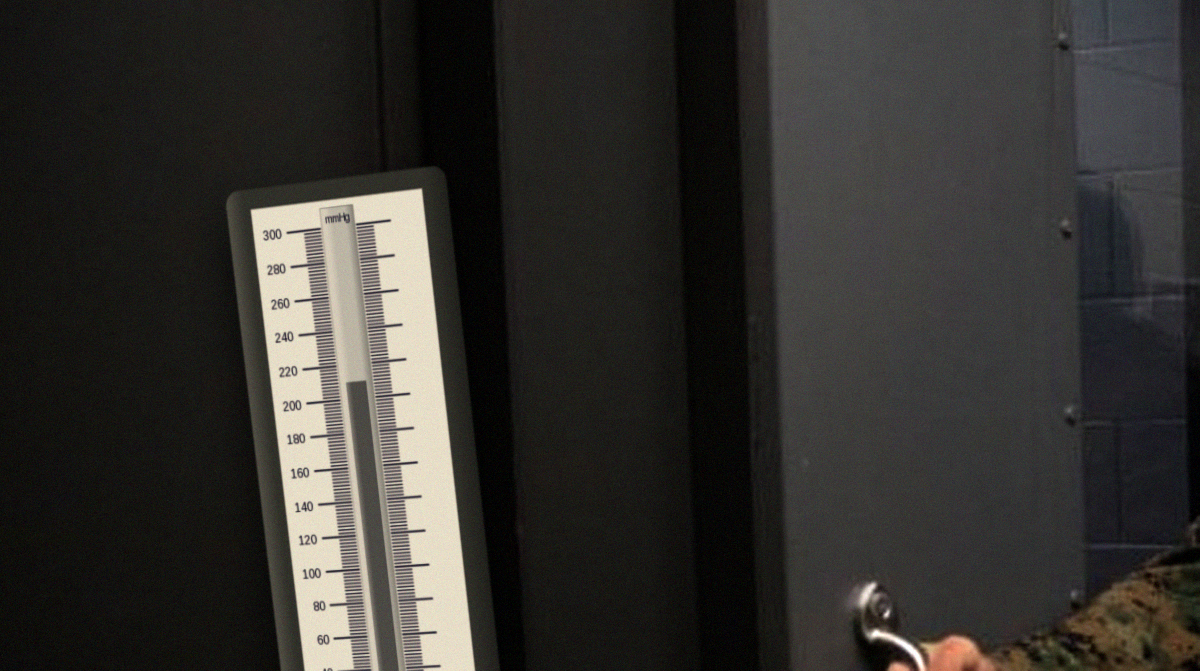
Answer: 210mmHg
